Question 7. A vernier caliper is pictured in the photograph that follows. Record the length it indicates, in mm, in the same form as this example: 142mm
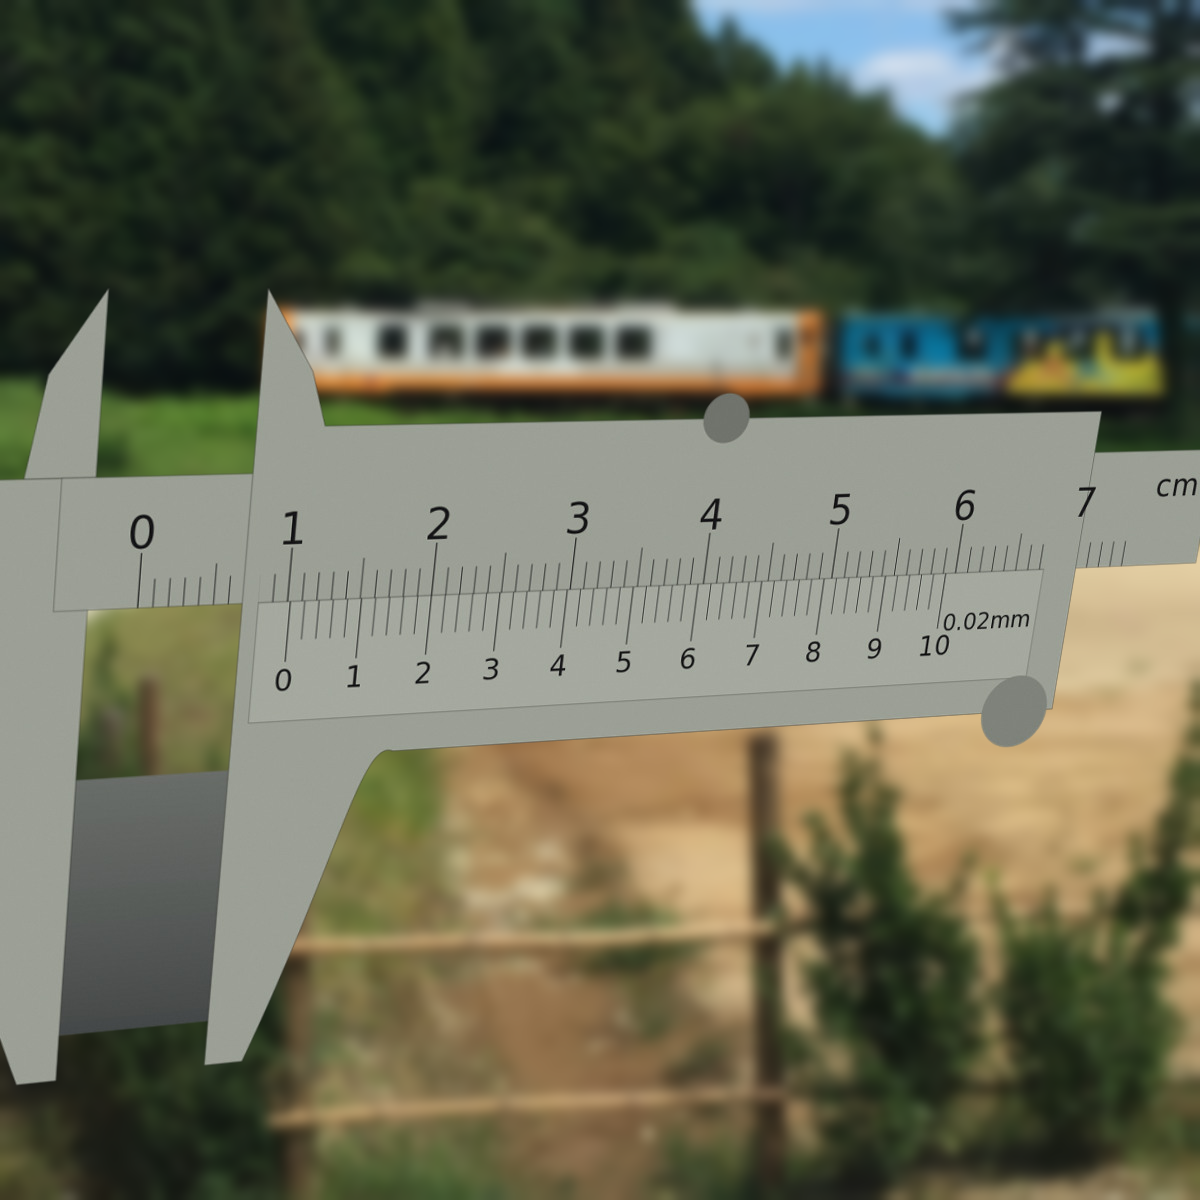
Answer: 10.2mm
